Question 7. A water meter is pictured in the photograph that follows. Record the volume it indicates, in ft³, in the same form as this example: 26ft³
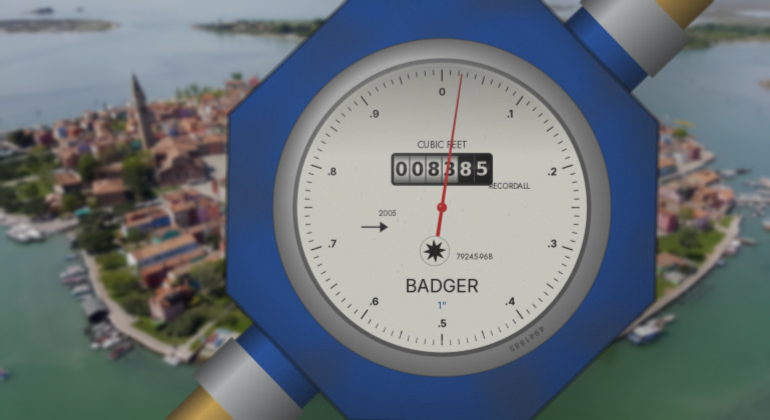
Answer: 8385.02ft³
